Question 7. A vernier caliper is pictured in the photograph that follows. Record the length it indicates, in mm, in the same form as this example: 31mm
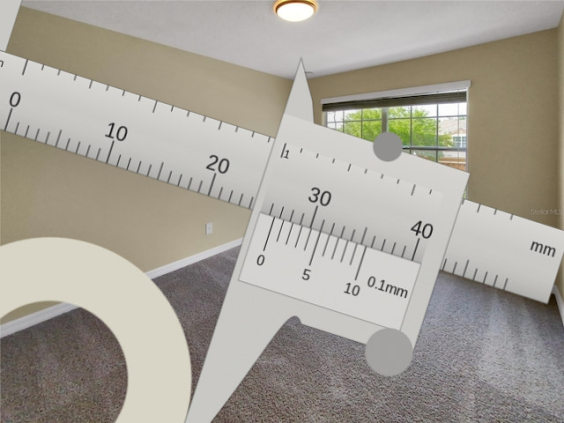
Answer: 26.5mm
